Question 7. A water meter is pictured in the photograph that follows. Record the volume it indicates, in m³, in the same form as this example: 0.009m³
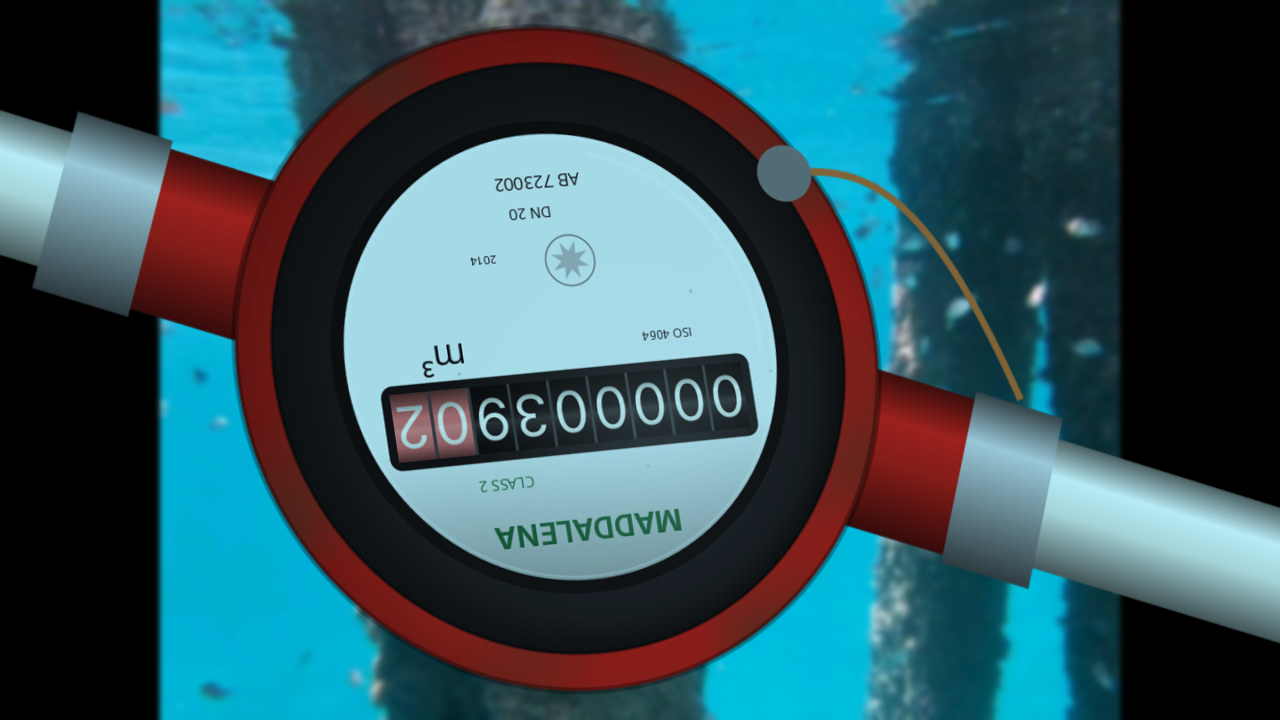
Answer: 39.02m³
